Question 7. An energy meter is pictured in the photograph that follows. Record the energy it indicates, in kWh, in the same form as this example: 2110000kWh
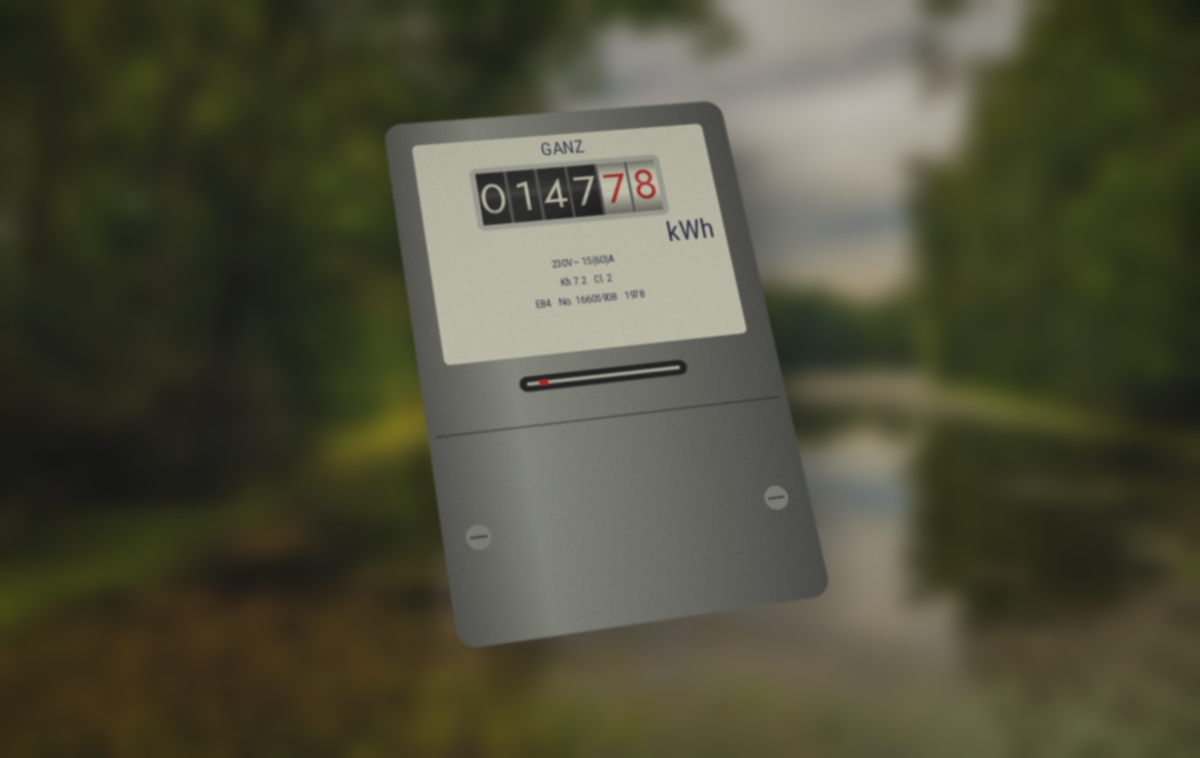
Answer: 147.78kWh
